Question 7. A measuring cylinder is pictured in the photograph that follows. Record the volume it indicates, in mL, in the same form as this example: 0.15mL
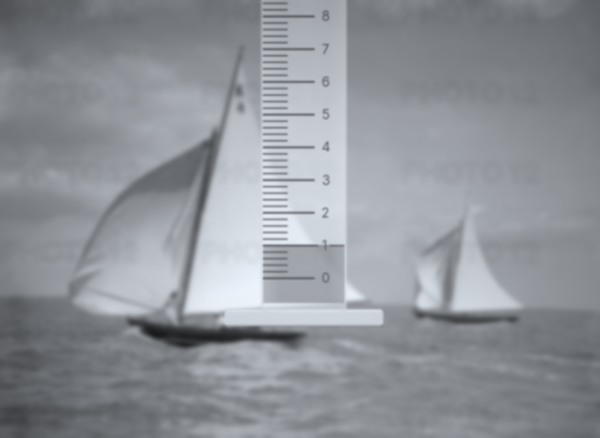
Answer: 1mL
